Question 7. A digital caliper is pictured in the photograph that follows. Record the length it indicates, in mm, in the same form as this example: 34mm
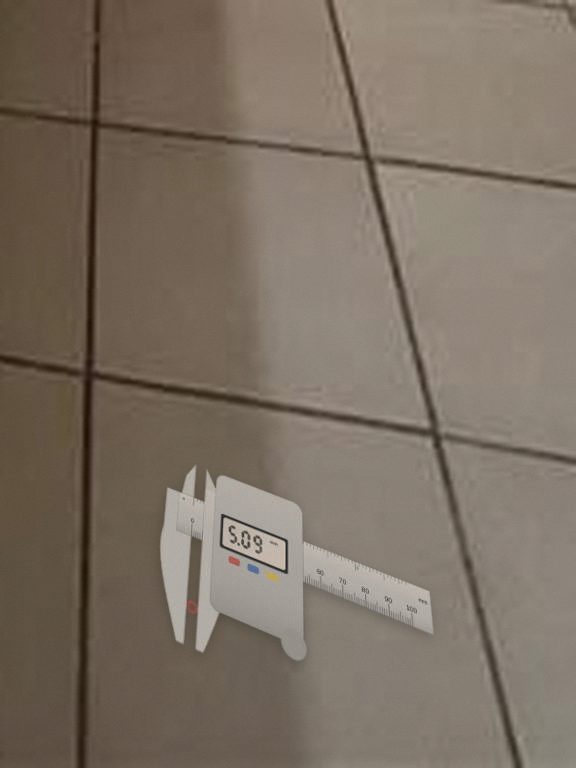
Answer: 5.09mm
